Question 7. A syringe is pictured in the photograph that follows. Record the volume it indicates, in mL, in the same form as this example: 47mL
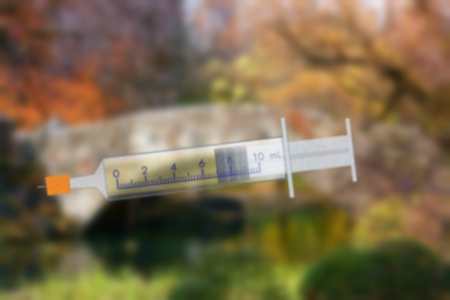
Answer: 7mL
